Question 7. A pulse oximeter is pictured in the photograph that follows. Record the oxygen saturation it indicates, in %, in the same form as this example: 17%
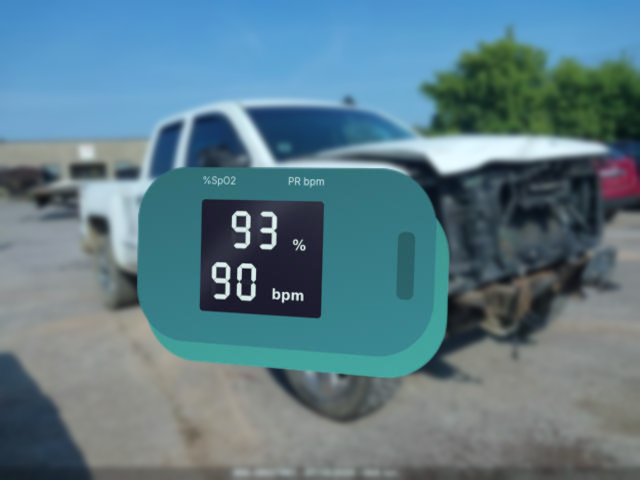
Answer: 93%
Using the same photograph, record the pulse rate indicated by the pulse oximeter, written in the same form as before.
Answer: 90bpm
